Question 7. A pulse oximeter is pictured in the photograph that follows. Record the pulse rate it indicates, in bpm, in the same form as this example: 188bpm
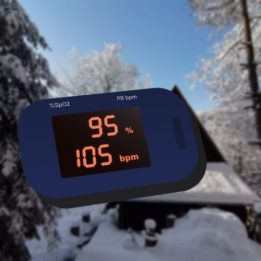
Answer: 105bpm
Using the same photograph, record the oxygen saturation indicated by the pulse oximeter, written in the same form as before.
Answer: 95%
